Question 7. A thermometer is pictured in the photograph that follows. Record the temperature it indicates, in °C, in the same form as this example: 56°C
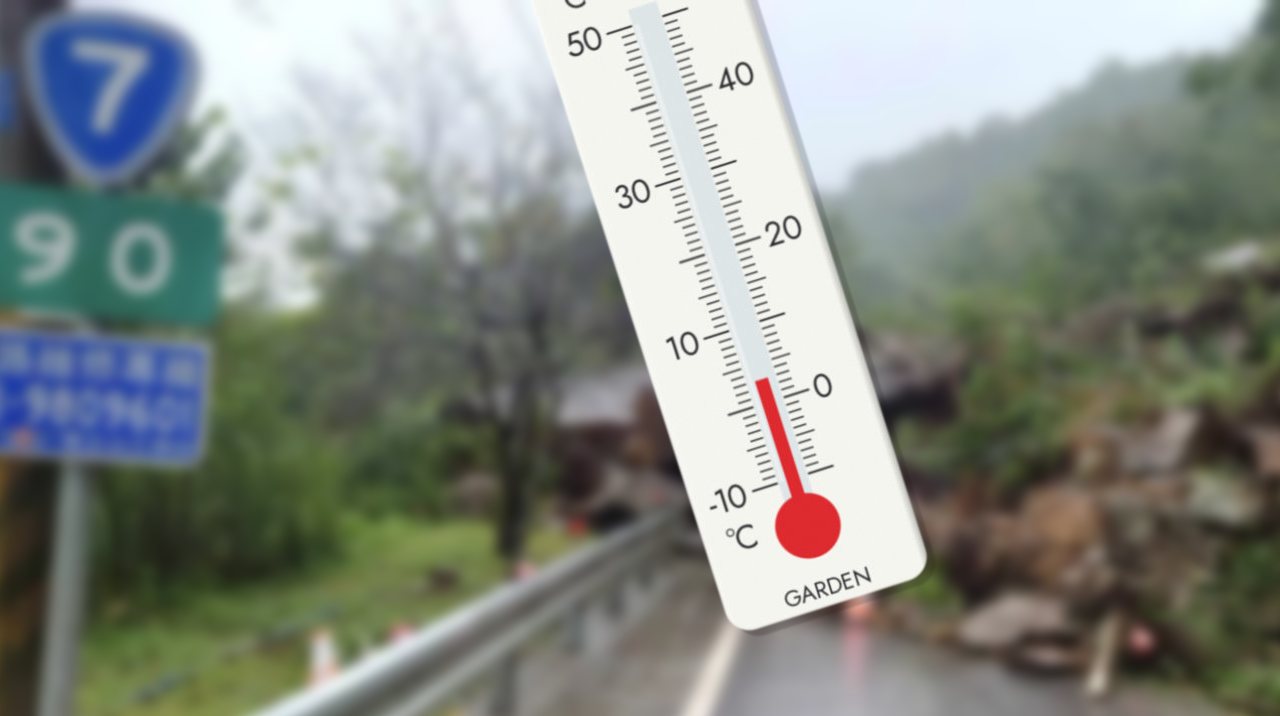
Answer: 3°C
